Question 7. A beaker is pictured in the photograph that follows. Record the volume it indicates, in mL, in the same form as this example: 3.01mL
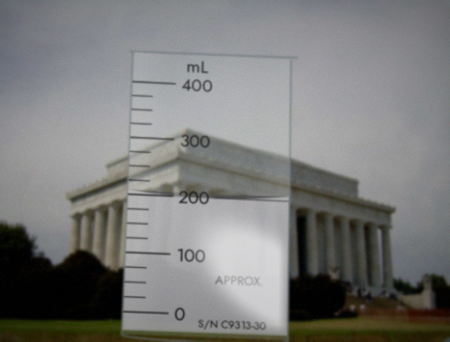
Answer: 200mL
